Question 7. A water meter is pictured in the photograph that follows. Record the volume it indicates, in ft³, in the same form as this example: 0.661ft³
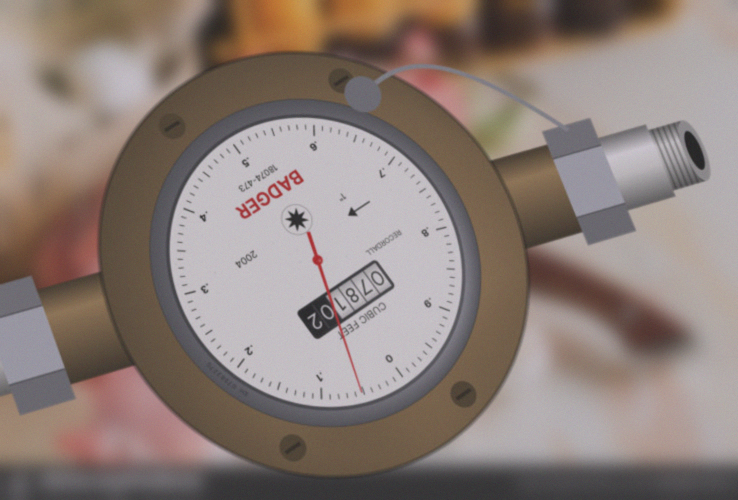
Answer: 78102.05ft³
